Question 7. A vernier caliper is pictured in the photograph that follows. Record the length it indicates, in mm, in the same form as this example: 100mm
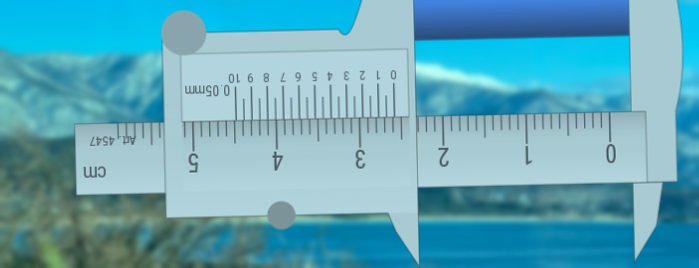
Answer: 25.8mm
